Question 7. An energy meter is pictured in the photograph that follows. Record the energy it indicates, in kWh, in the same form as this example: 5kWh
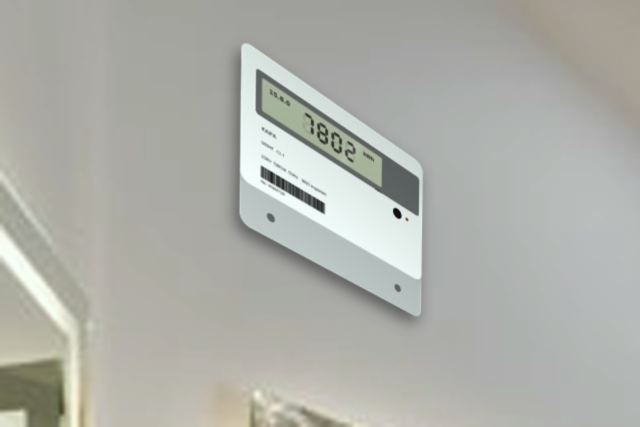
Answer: 7802kWh
